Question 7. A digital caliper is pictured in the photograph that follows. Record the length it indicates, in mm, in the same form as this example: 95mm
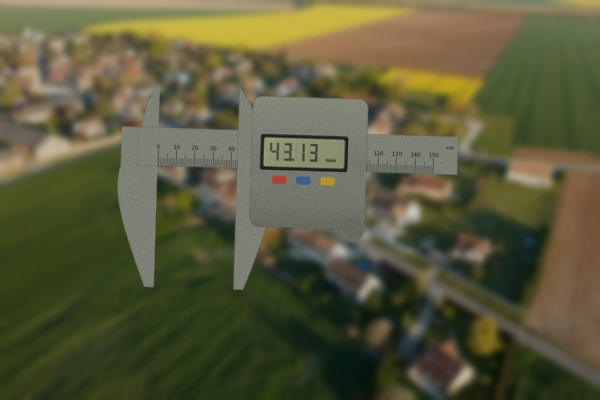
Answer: 43.13mm
